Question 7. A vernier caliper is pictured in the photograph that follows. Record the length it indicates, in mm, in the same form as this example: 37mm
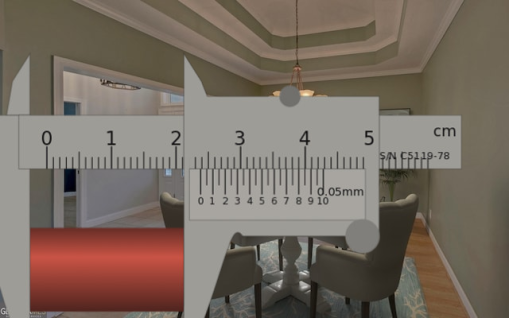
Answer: 23.8mm
